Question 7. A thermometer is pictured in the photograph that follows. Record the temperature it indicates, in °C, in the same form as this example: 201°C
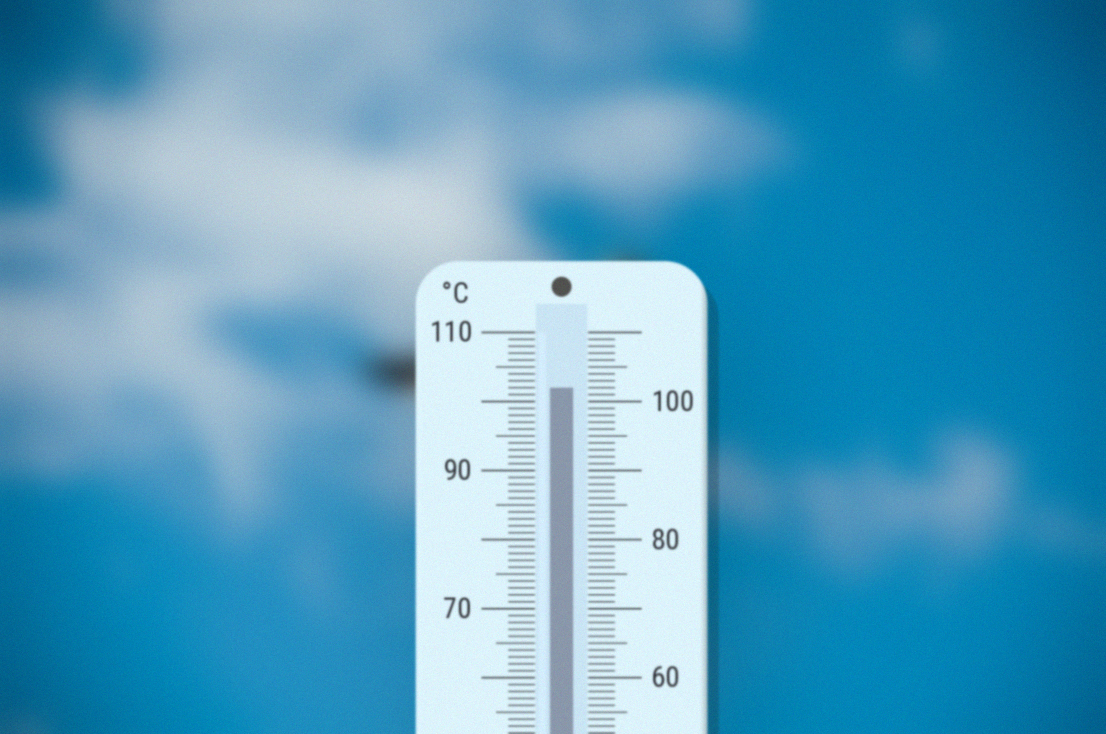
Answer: 102°C
